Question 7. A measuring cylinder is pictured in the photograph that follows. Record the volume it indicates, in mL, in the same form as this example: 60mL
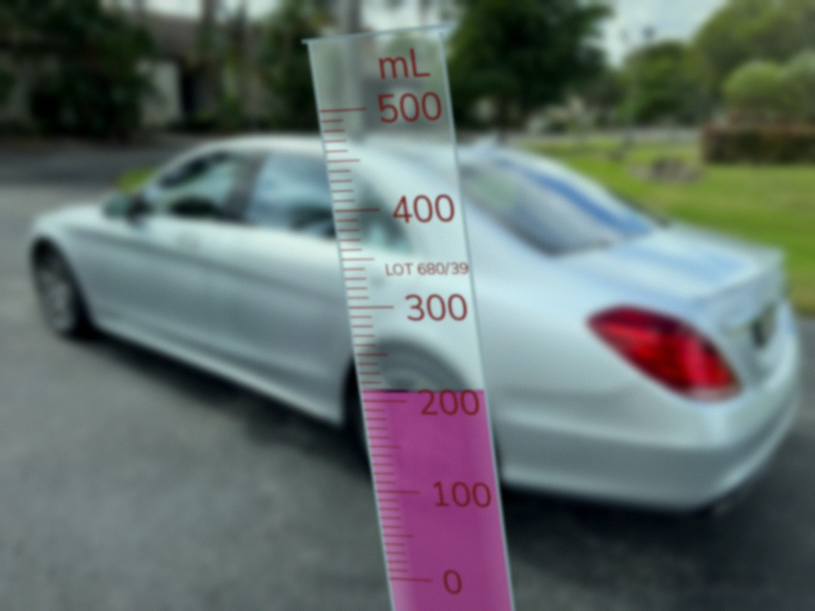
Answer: 210mL
